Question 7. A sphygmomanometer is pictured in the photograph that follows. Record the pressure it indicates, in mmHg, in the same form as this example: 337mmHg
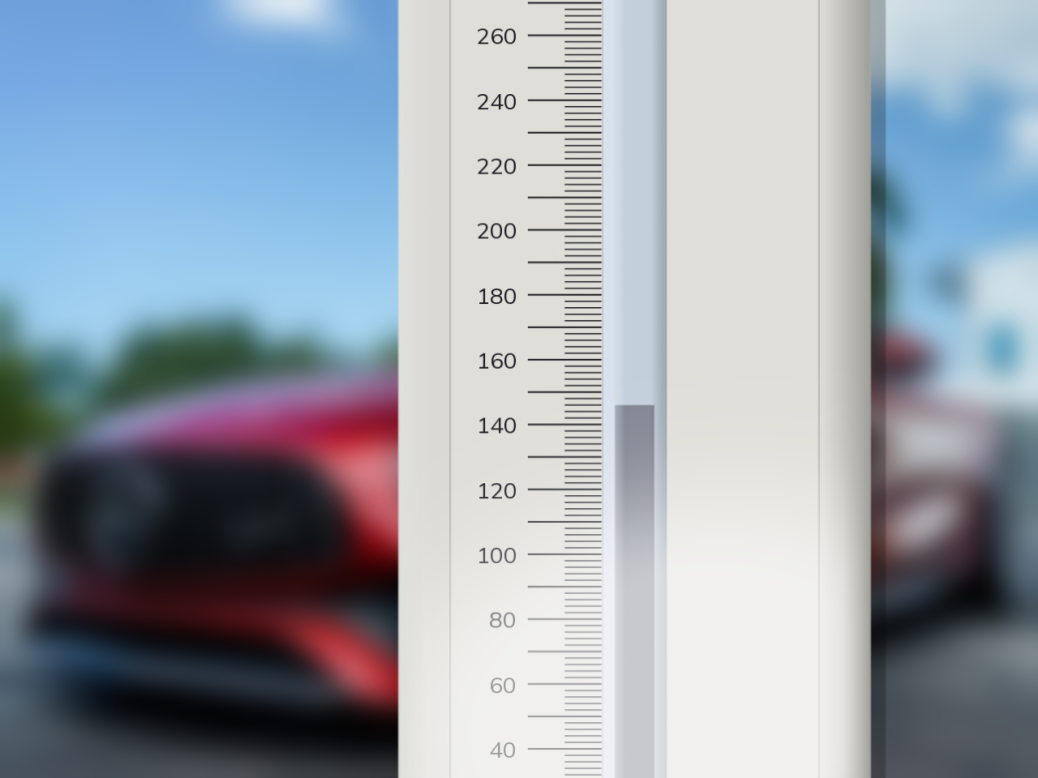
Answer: 146mmHg
